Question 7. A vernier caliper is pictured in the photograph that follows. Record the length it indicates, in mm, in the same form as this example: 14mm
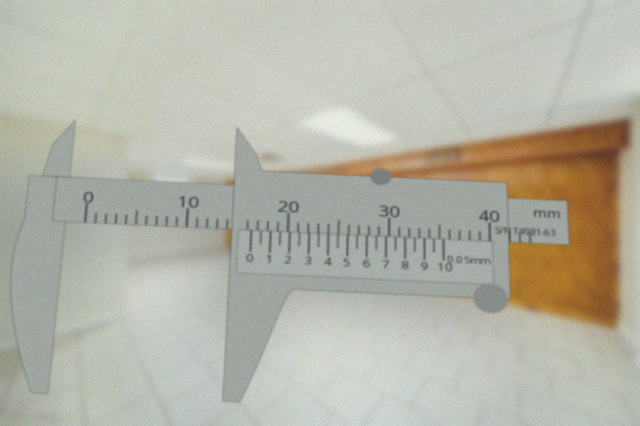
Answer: 16.4mm
